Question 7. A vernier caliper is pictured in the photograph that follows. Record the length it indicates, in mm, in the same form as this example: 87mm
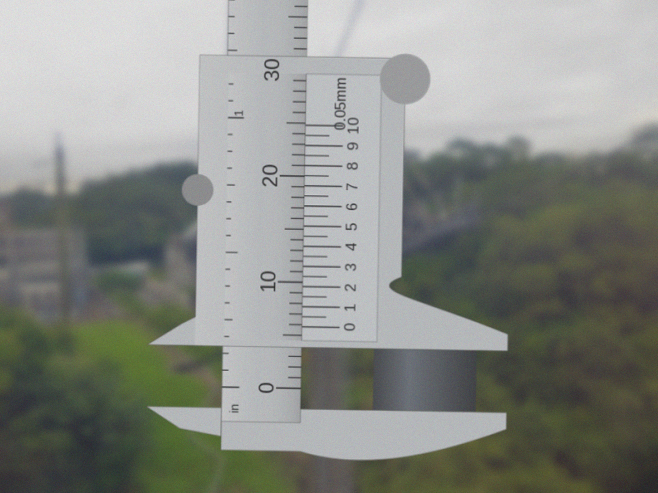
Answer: 5.8mm
